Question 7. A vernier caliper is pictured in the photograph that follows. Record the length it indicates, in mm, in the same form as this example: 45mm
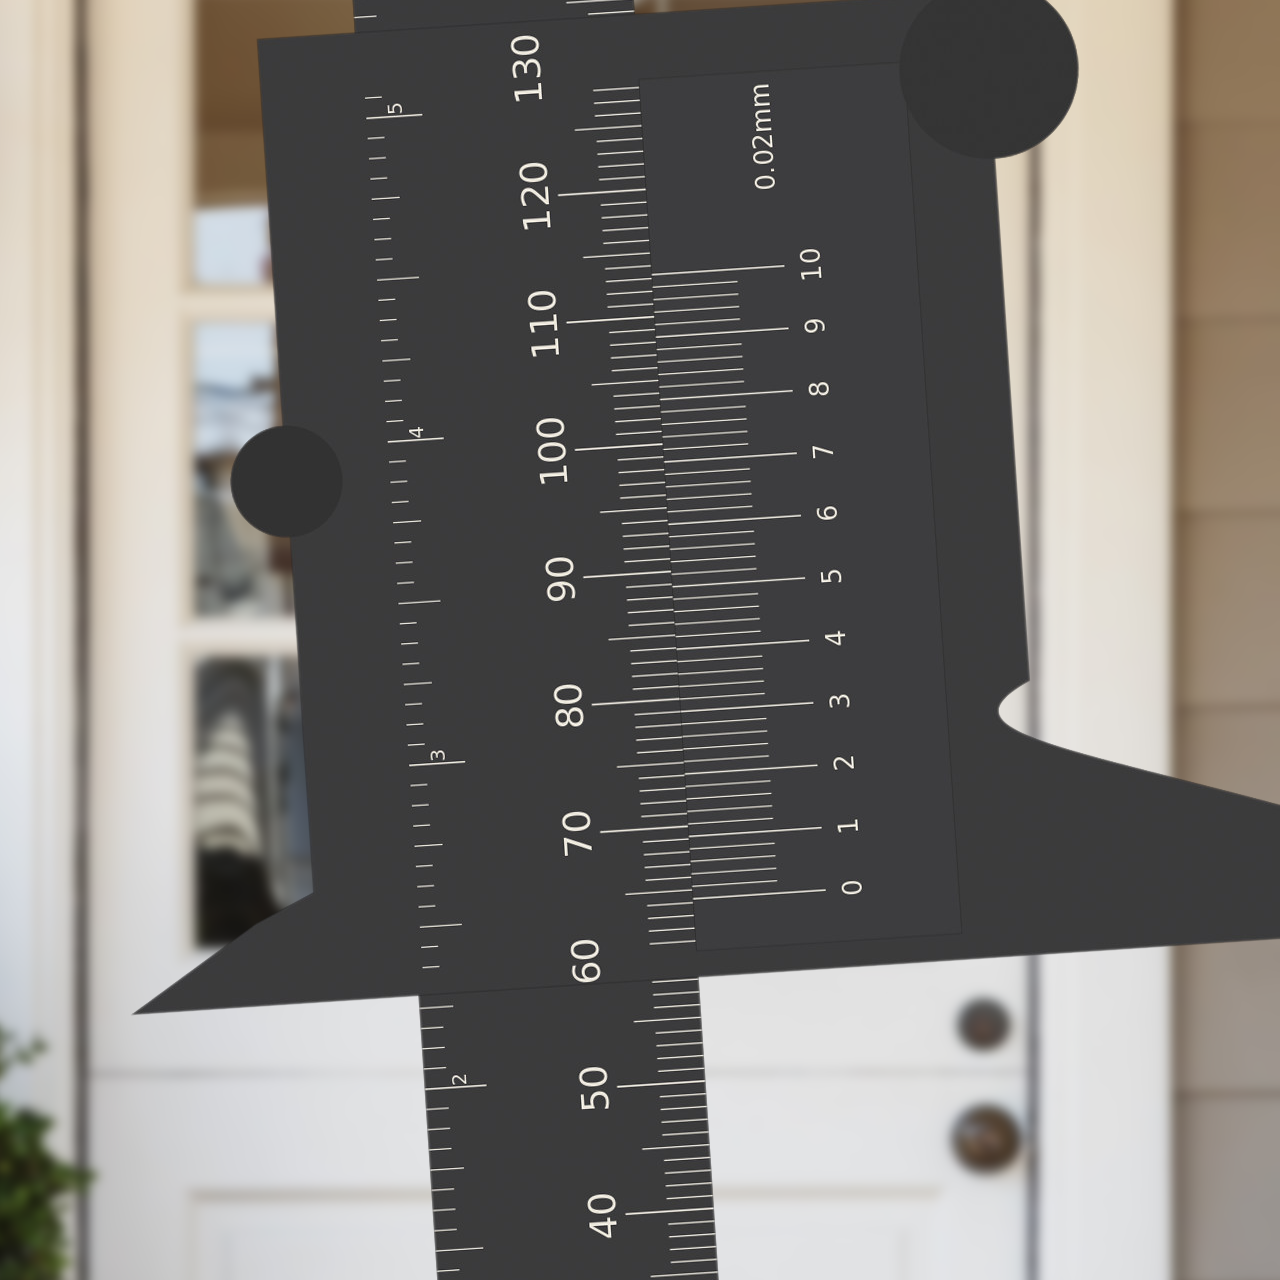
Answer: 64.3mm
